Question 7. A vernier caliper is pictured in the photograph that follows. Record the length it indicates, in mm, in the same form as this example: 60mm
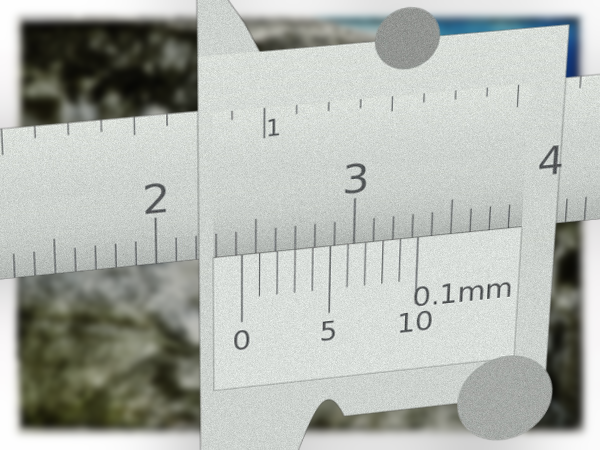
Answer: 24.3mm
